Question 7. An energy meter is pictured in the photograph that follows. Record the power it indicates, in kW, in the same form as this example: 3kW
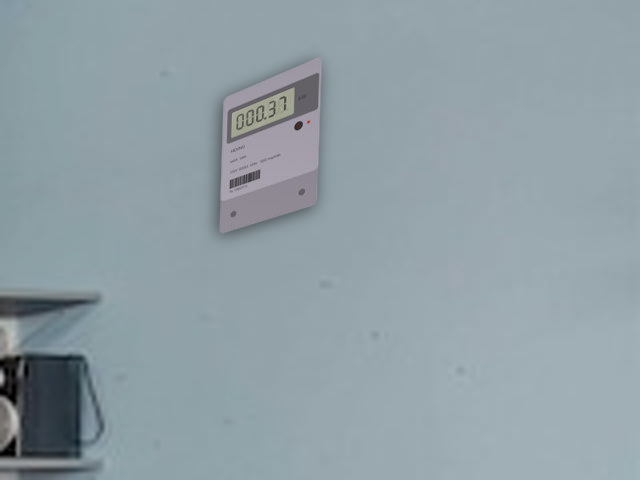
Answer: 0.37kW
